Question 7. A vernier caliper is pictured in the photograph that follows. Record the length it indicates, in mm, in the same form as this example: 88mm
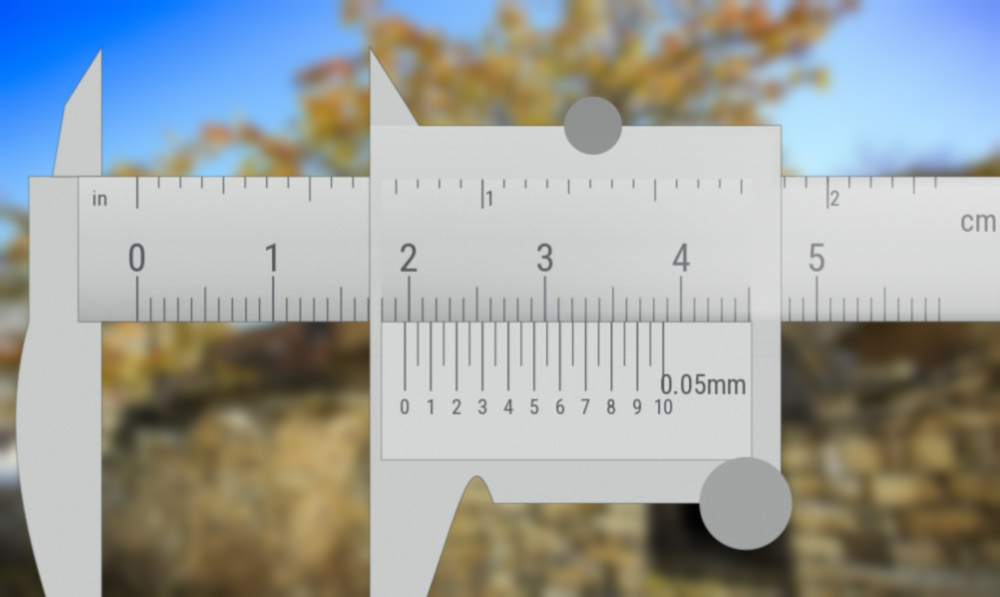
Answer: 19.7mm
